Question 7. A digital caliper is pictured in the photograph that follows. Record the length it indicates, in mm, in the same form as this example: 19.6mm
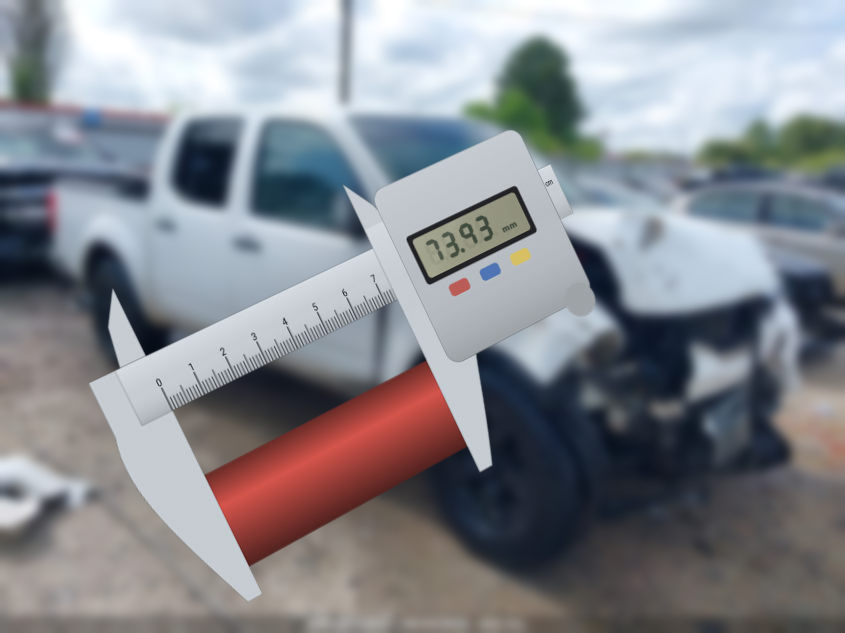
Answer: 73.93mm
